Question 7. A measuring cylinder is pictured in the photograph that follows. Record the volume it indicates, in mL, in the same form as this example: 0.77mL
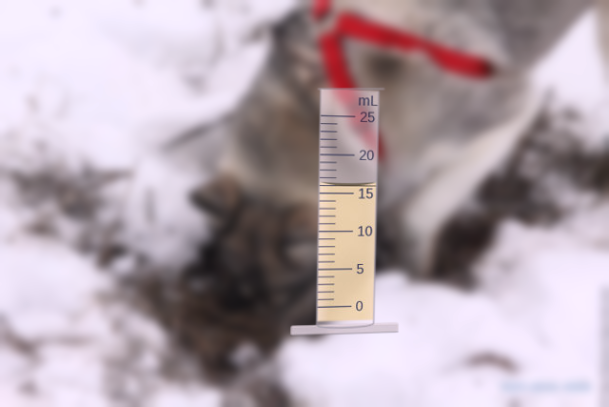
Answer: 16mL
